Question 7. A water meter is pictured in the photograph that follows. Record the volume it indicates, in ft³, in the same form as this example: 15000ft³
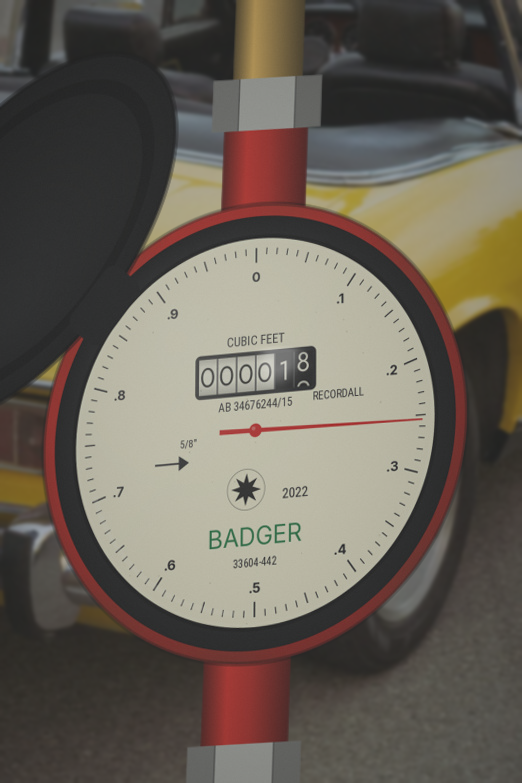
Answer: 18.25ft³
